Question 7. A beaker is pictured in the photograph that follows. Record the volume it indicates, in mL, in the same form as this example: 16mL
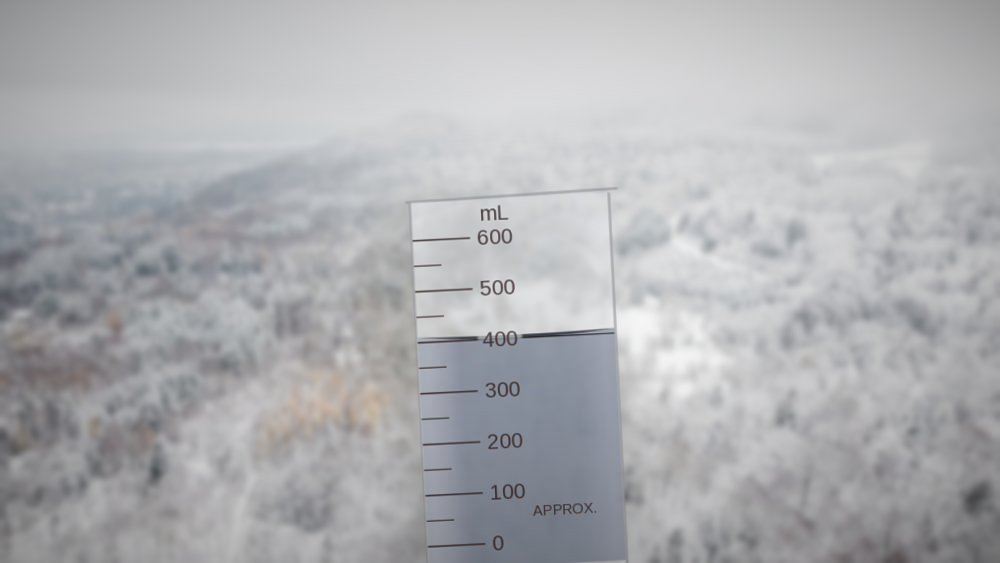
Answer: 400mL
